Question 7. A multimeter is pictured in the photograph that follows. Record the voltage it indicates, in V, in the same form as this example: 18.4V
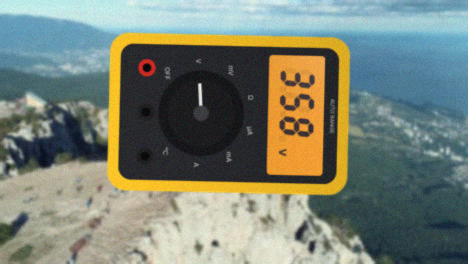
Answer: 358V
